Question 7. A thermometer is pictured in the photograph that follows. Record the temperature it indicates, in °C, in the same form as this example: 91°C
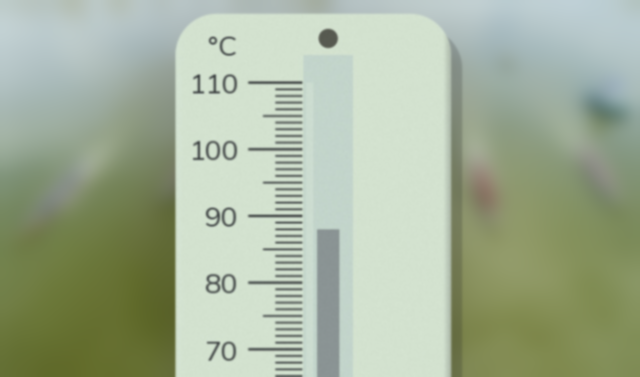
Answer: 88°C
